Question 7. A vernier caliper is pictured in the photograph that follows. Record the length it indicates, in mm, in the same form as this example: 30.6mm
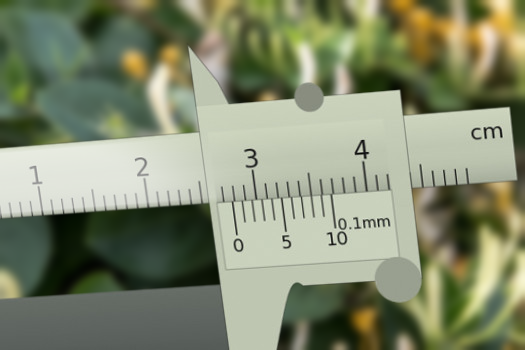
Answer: 27.8mm
